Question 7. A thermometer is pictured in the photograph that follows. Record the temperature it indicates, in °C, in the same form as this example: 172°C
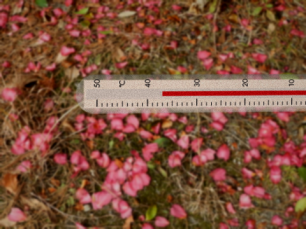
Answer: 37°C
